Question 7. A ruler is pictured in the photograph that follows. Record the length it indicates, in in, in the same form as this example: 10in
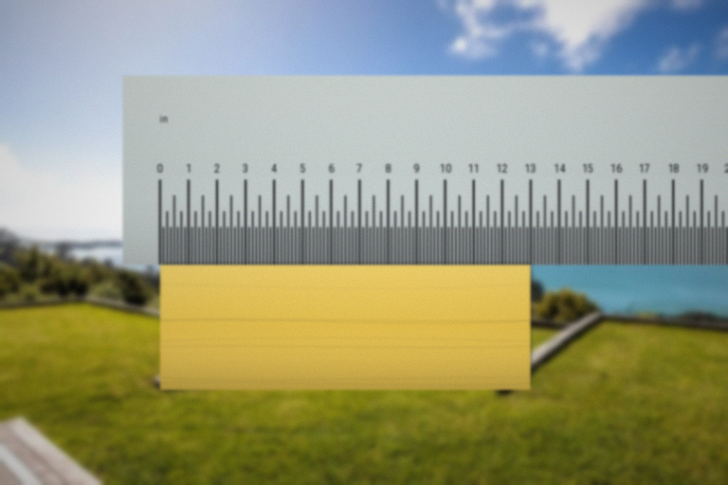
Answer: 13in
